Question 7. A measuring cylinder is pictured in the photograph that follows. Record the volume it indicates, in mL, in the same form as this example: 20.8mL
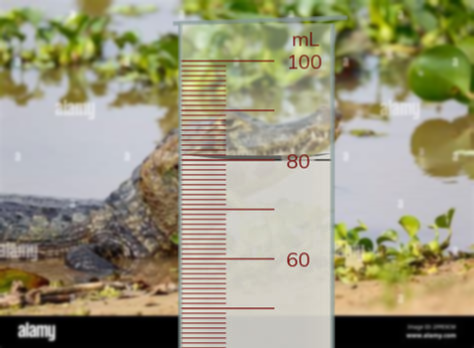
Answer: 80mL
